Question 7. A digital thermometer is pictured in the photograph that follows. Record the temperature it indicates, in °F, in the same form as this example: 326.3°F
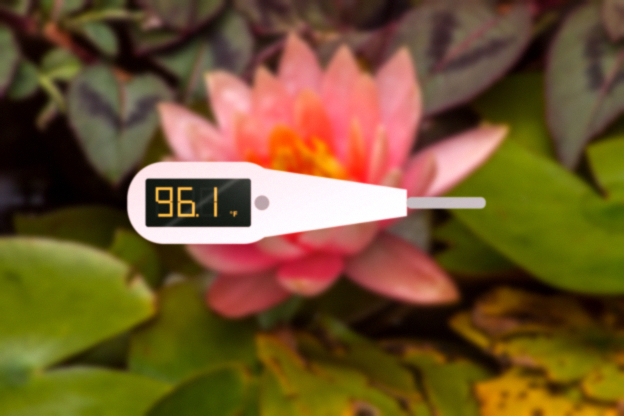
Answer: 96.1°F
